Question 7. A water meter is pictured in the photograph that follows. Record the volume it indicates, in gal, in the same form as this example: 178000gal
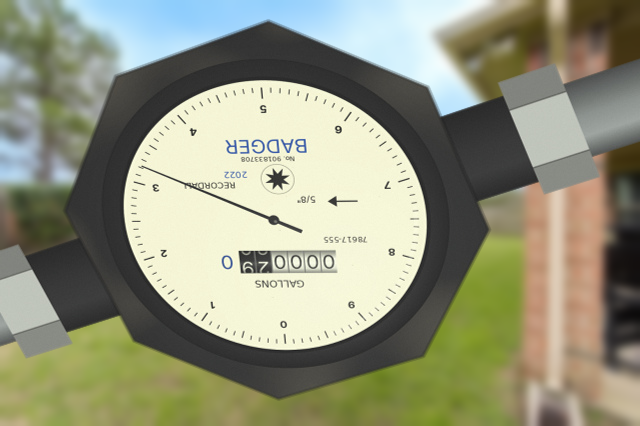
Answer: 293.2gal
